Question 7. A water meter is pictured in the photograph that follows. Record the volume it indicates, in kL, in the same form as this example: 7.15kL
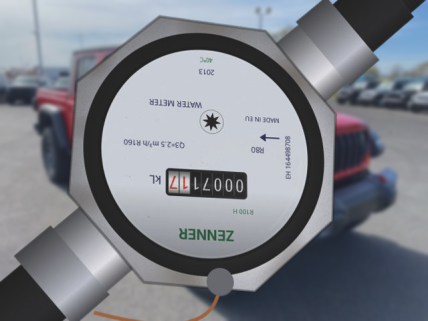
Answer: 71.17kL
